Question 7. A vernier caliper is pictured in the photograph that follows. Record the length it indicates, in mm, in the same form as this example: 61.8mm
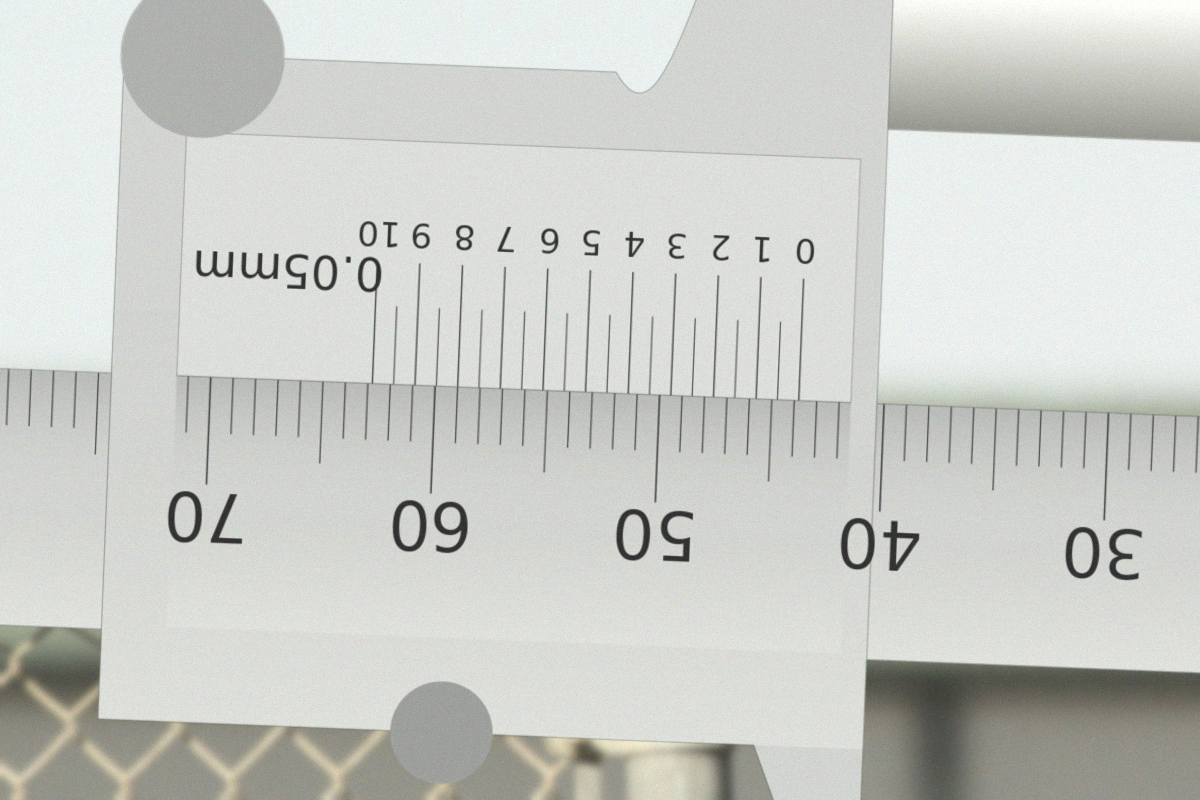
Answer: 43.8mm
